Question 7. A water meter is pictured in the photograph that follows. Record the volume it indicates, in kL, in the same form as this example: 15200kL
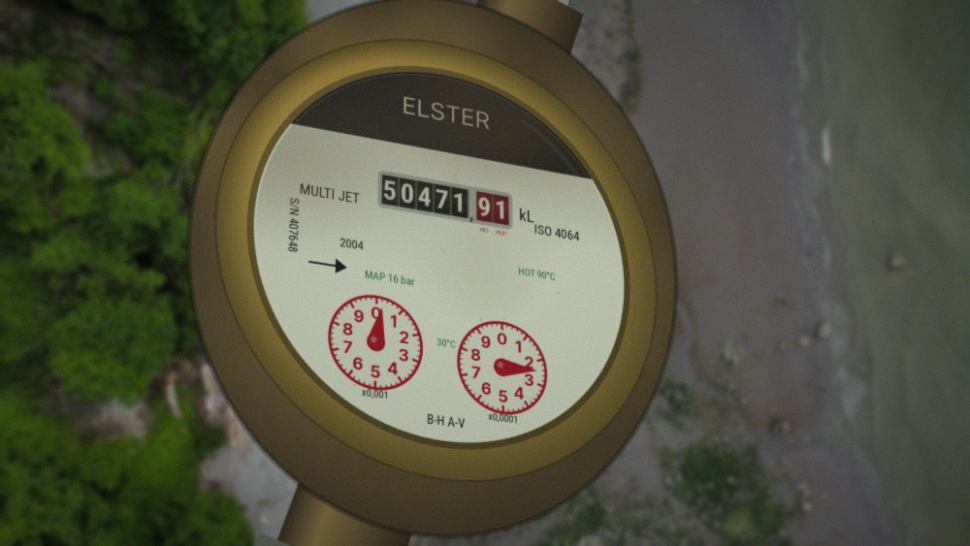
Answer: 50471.9102kL
